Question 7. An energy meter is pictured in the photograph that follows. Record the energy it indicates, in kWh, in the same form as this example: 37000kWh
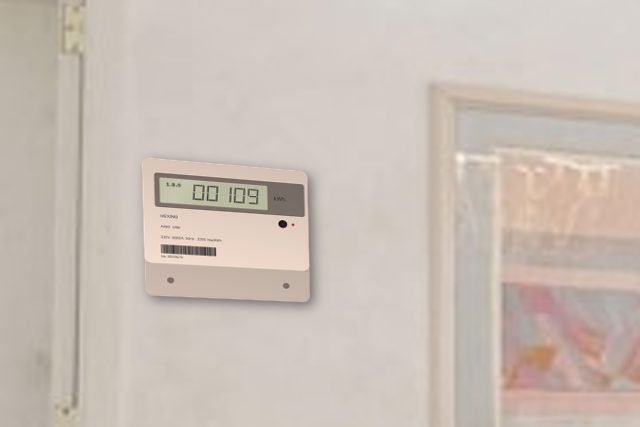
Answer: 109kWh
